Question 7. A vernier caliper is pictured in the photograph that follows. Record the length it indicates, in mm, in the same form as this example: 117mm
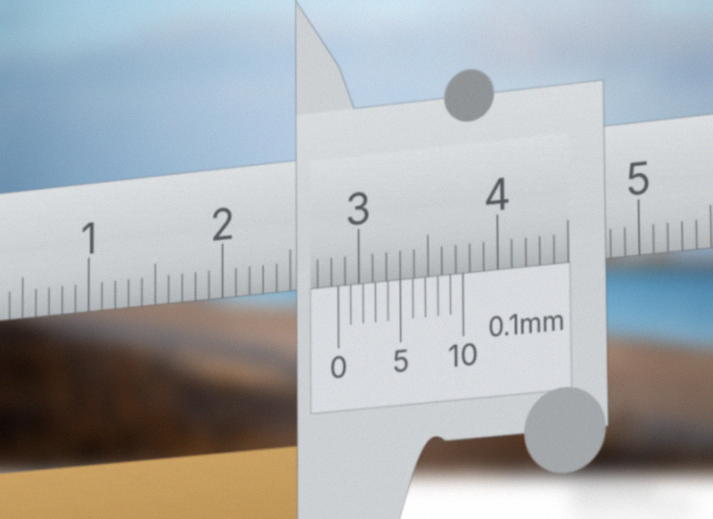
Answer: 28.5mm
